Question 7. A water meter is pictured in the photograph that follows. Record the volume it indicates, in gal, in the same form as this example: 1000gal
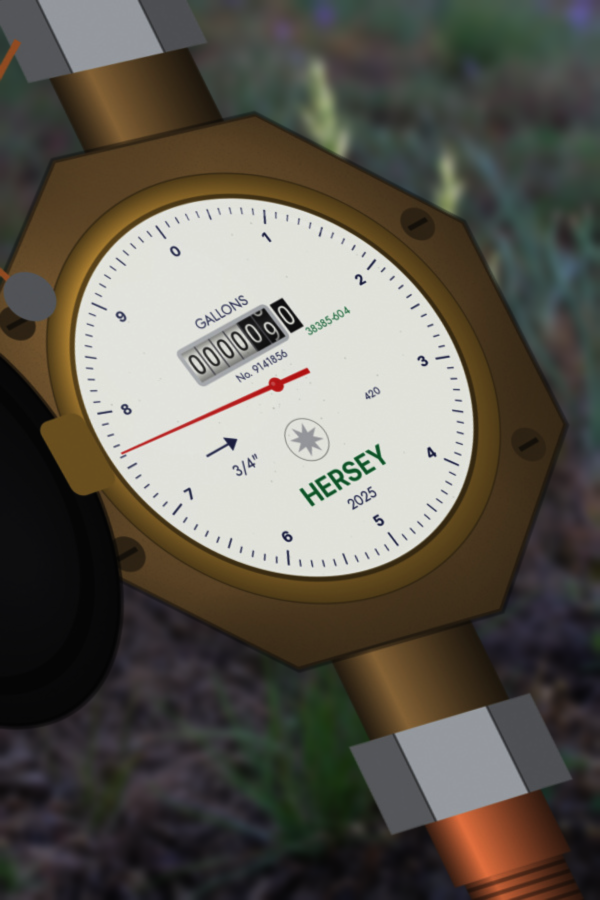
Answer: 87.6gal
